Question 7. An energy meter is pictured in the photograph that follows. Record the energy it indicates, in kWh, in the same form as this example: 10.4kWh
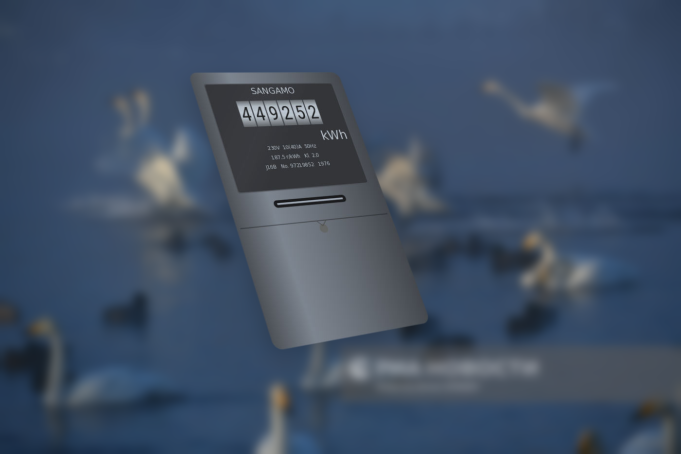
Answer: 449252kWh
